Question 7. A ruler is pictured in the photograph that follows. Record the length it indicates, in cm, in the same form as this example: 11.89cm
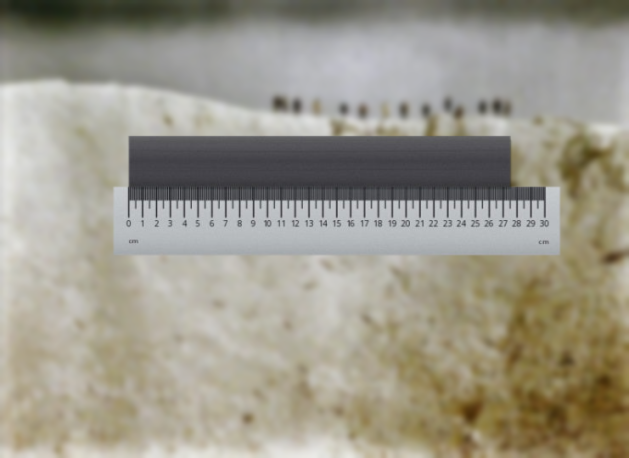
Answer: 27.5cm
